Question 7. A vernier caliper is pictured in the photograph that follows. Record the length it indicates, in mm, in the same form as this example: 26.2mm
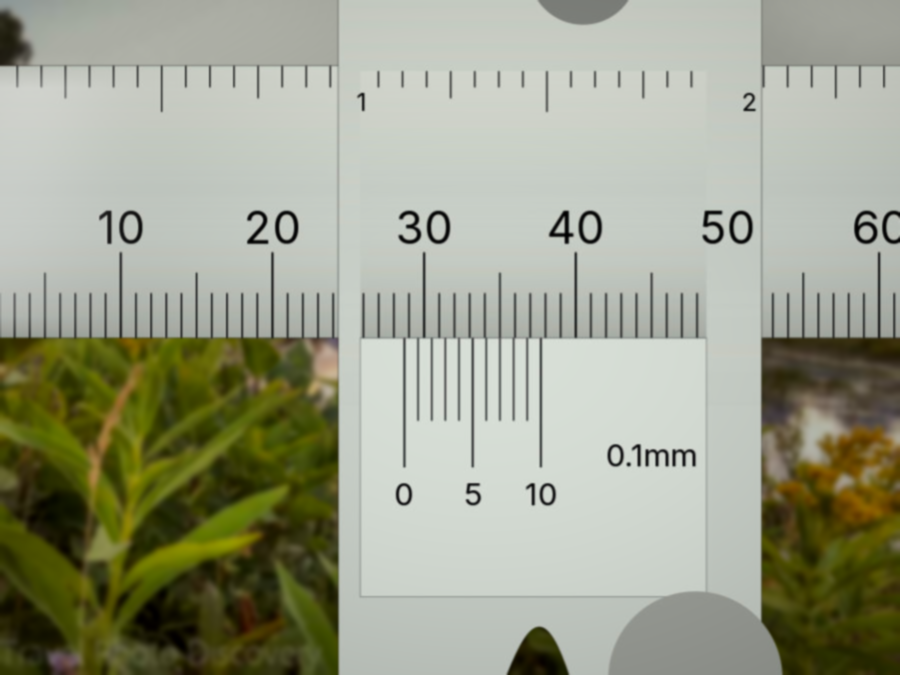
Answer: 28.7mm
